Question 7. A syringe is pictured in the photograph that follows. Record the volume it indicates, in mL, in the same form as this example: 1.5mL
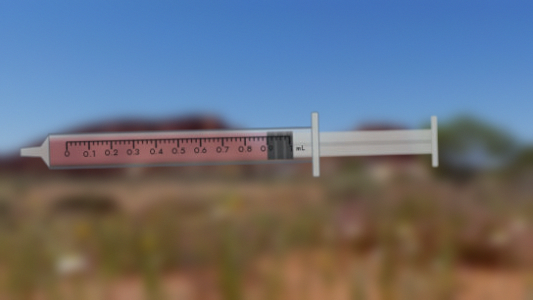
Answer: 0.9mL
